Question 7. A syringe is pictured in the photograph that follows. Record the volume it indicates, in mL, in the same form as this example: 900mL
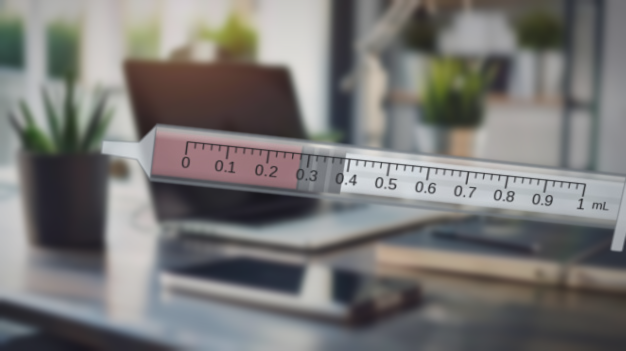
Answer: 0.28mL
